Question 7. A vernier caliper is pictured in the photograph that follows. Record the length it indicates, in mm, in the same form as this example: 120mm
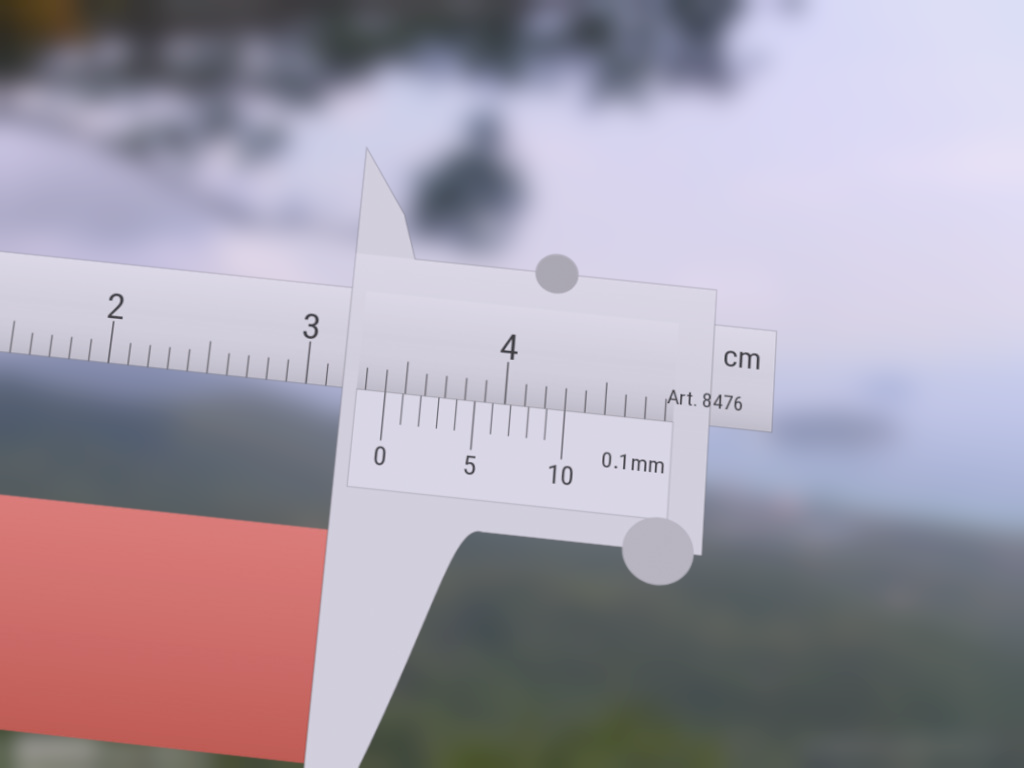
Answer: 34.0mm
